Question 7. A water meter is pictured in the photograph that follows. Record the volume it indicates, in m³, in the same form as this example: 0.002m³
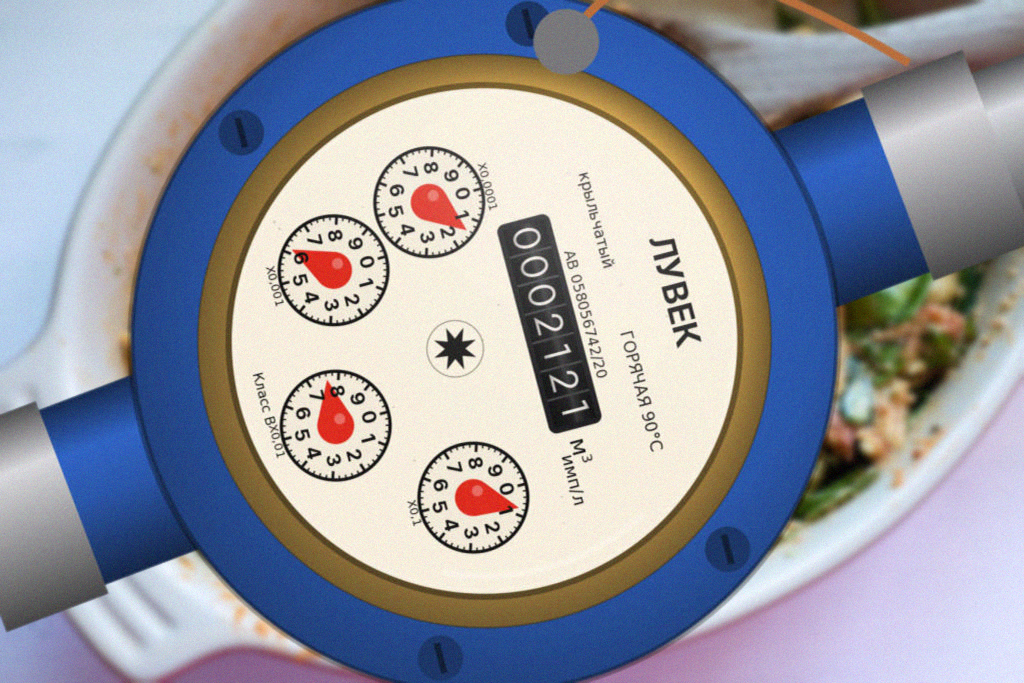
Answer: 2121.0761m³
